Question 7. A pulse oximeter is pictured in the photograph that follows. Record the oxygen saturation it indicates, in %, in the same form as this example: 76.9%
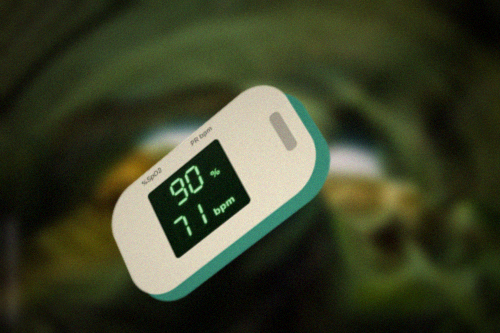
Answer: 90%
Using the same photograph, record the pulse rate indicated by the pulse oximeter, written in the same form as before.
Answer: 71bpm
